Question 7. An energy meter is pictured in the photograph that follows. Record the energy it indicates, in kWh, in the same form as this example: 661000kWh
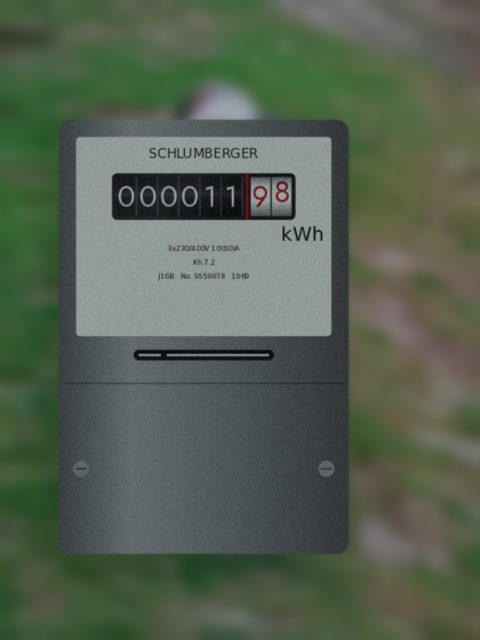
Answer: 11.98kWh
